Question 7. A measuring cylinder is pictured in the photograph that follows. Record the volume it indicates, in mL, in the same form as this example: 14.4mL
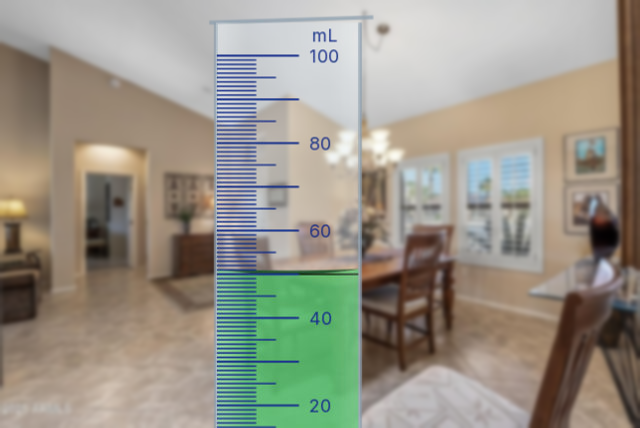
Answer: 50mL
